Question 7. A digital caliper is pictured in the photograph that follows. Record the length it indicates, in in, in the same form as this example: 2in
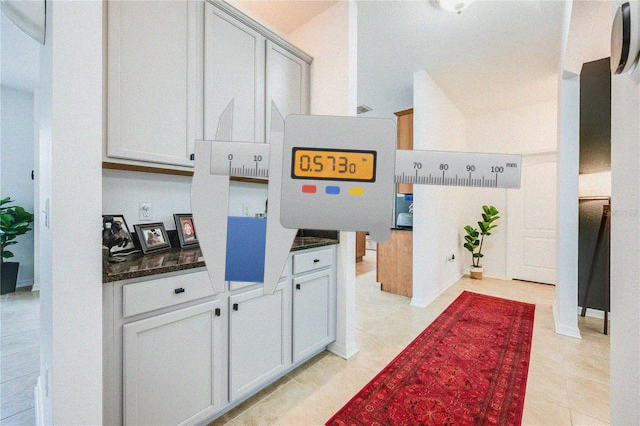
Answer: 0.5730in
